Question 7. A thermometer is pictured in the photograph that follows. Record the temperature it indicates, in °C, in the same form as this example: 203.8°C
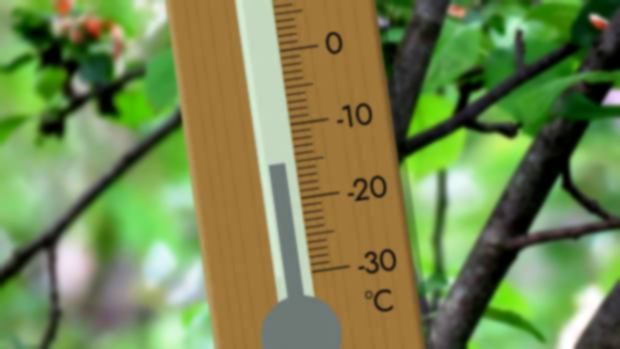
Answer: -15°C
